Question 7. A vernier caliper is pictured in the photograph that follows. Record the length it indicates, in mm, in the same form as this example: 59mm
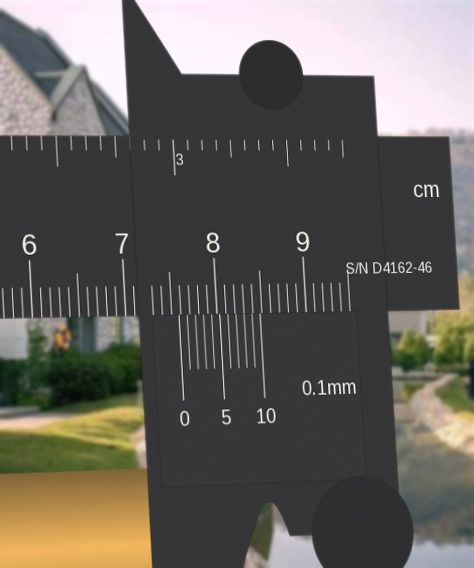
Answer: 75.8mm
